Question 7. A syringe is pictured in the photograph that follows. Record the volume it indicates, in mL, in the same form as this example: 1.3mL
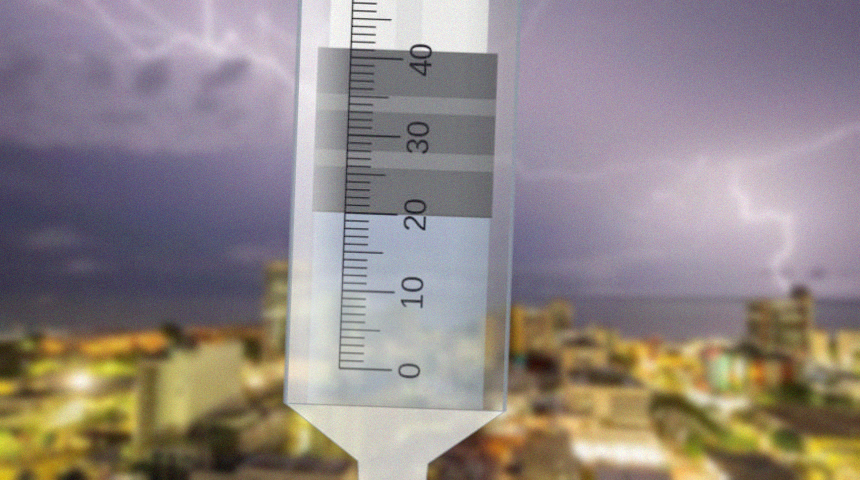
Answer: 20mL
